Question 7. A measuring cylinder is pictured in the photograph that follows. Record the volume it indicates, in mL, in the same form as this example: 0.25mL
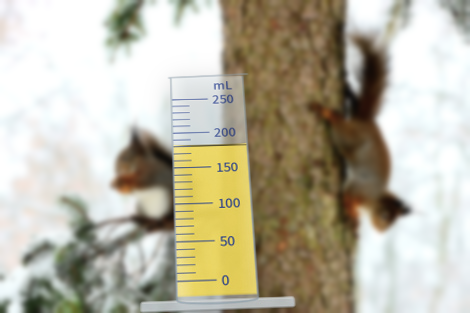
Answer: 180mL
